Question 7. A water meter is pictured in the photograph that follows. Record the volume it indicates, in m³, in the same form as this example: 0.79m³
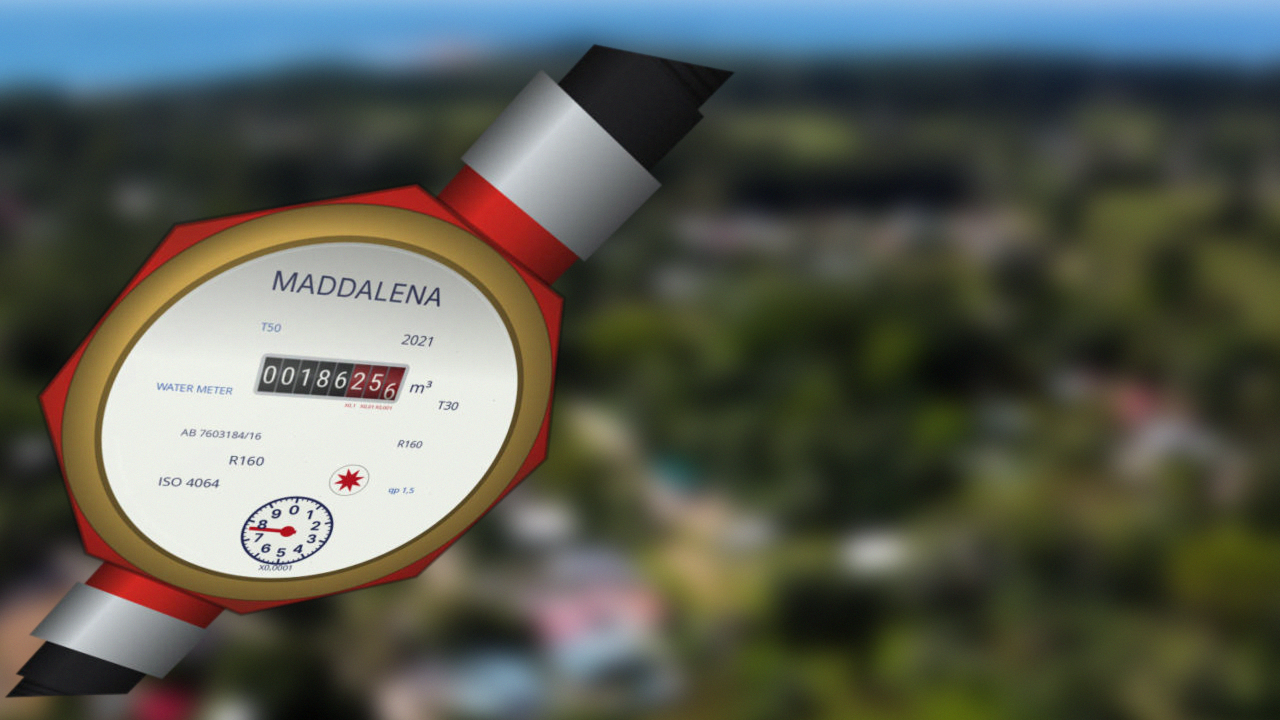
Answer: 186.2557m³
